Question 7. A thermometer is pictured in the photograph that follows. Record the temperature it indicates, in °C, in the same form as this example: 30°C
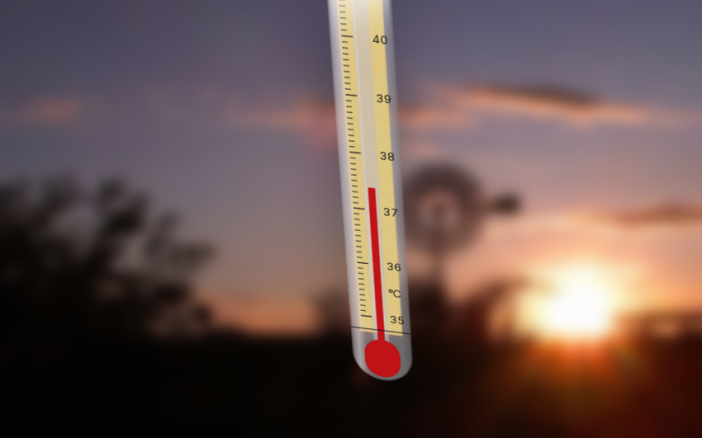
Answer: 37.4°C
